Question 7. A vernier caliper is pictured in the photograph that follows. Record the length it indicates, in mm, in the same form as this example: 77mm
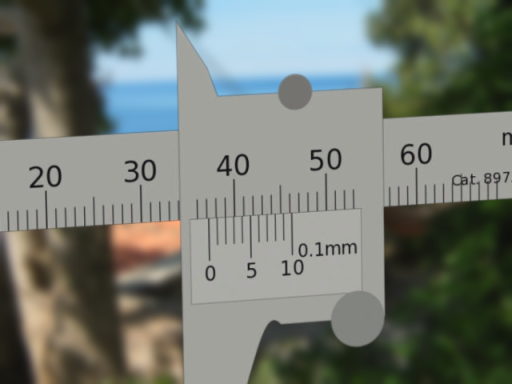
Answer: 37.2mm
